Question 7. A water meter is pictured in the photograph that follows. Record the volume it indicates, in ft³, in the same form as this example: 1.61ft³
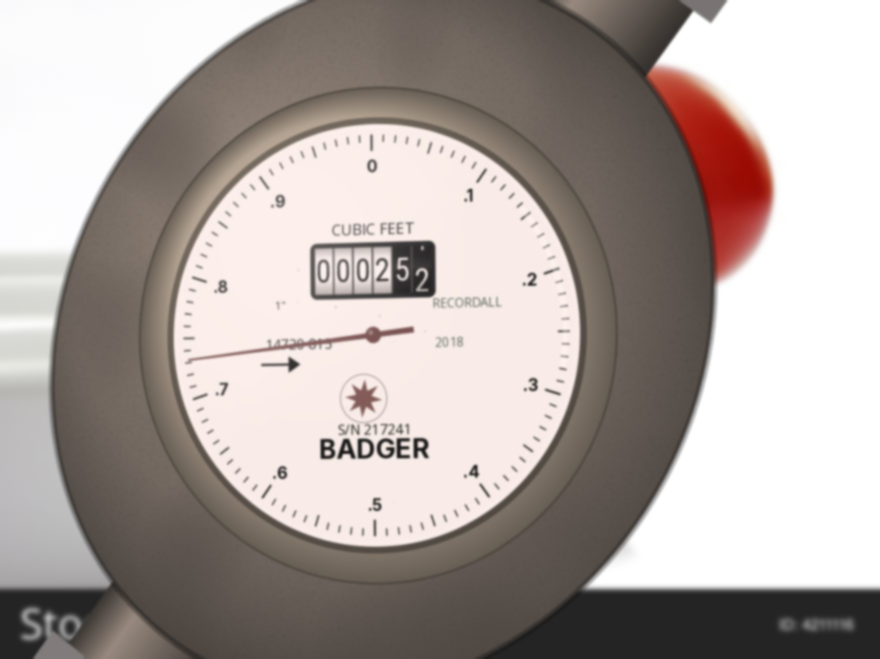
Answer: 251.73ft³
